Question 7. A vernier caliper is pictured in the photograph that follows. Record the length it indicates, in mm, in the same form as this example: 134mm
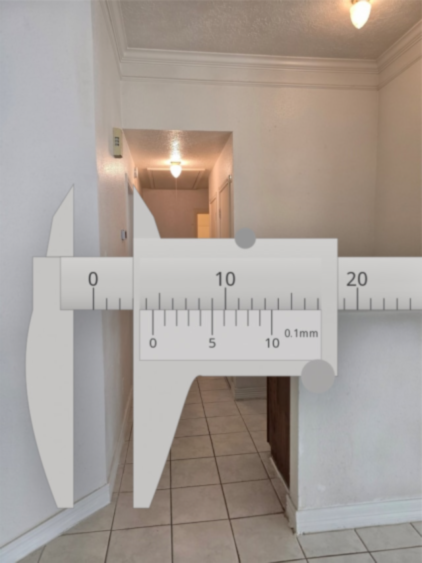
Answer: 4.5mm
